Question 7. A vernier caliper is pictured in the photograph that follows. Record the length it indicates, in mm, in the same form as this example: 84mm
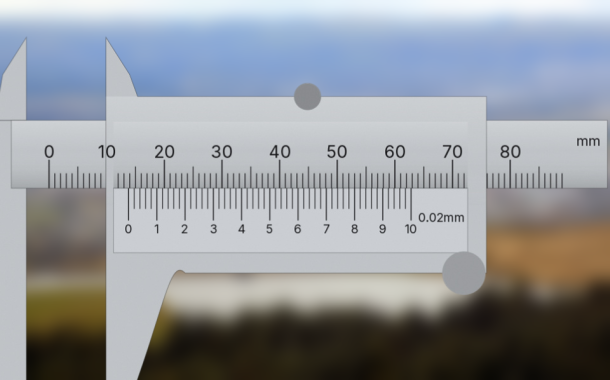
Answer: 13.8mm
